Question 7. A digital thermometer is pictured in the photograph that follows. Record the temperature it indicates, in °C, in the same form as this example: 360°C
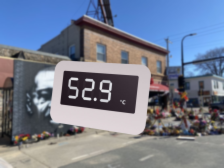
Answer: 52.9°C
